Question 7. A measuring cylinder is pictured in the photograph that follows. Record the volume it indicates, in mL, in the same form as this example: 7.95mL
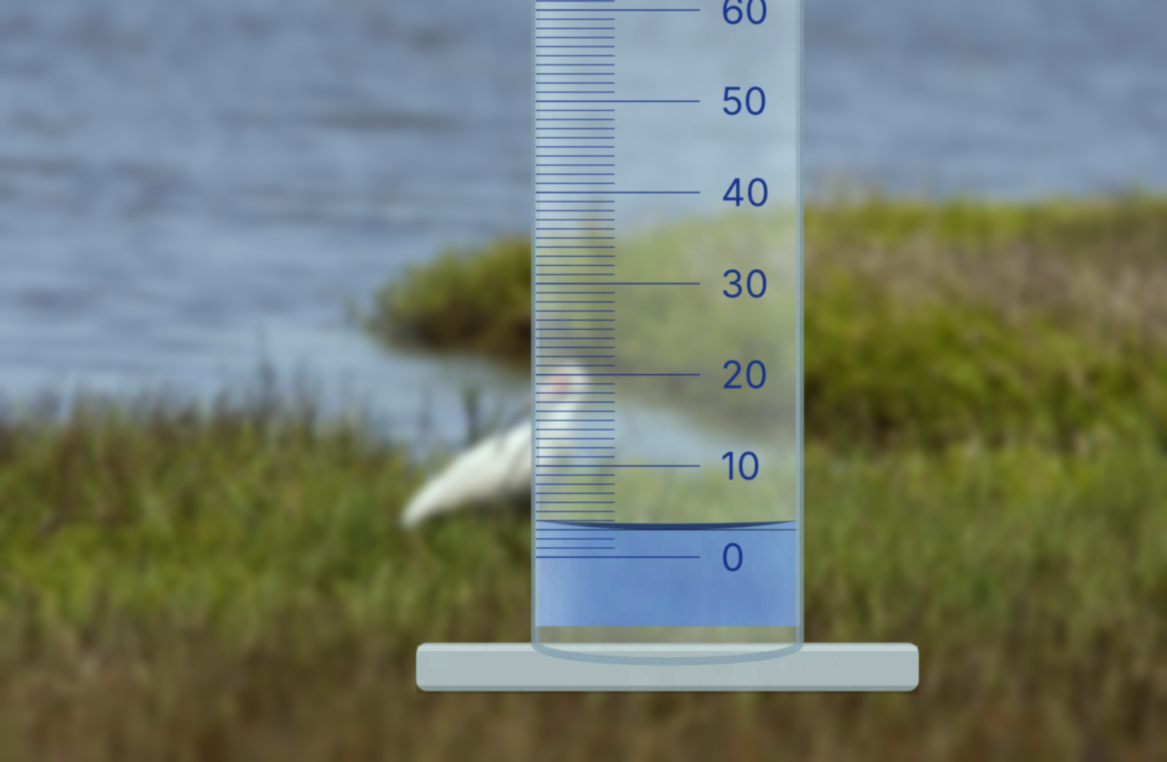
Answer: 3mL
